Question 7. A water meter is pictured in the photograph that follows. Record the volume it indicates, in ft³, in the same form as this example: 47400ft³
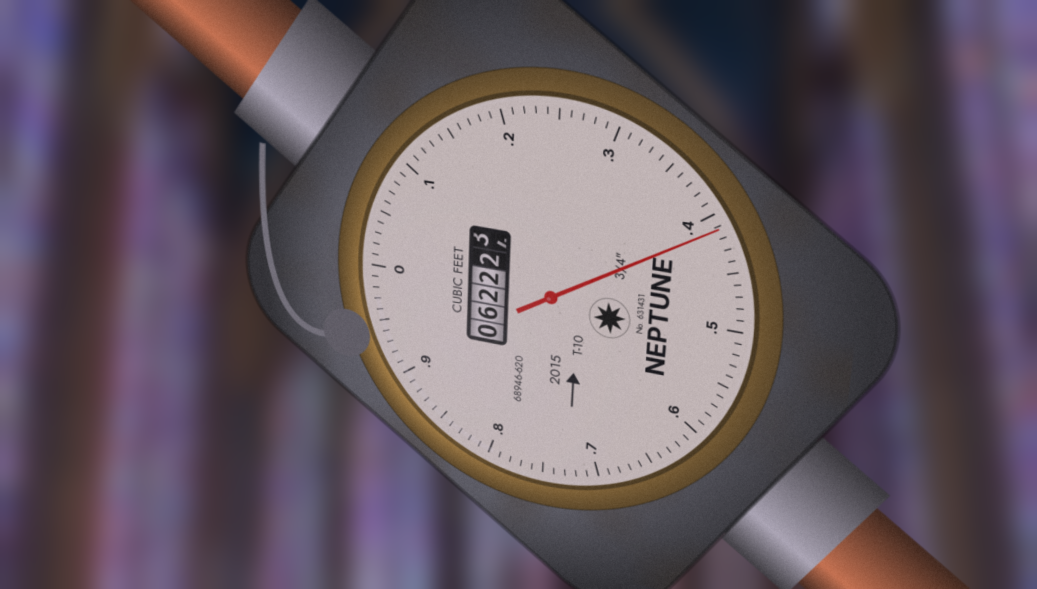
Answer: 62223.41ft³
